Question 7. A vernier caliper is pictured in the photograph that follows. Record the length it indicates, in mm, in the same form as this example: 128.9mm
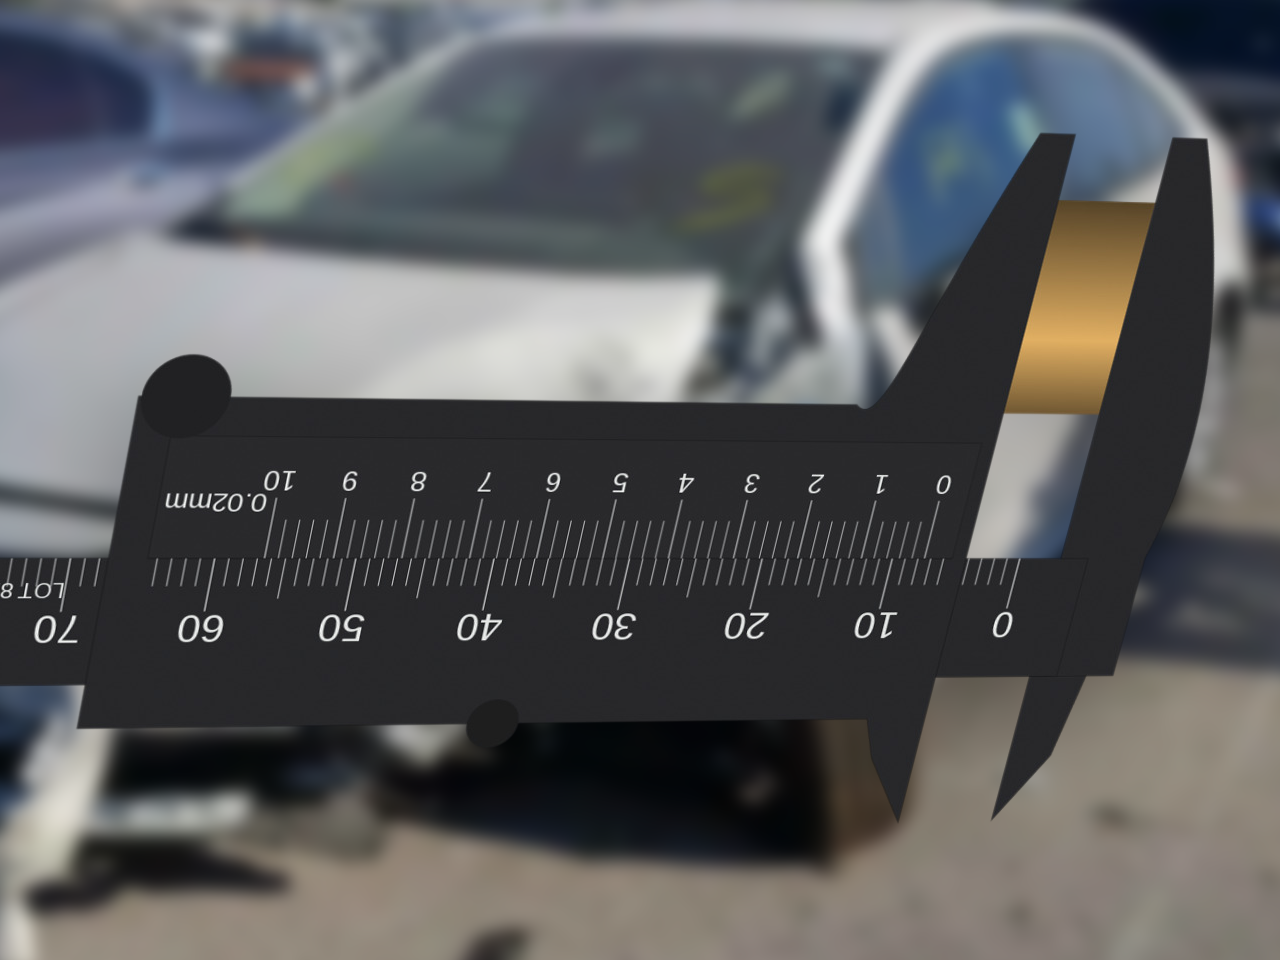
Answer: 7.5mm
